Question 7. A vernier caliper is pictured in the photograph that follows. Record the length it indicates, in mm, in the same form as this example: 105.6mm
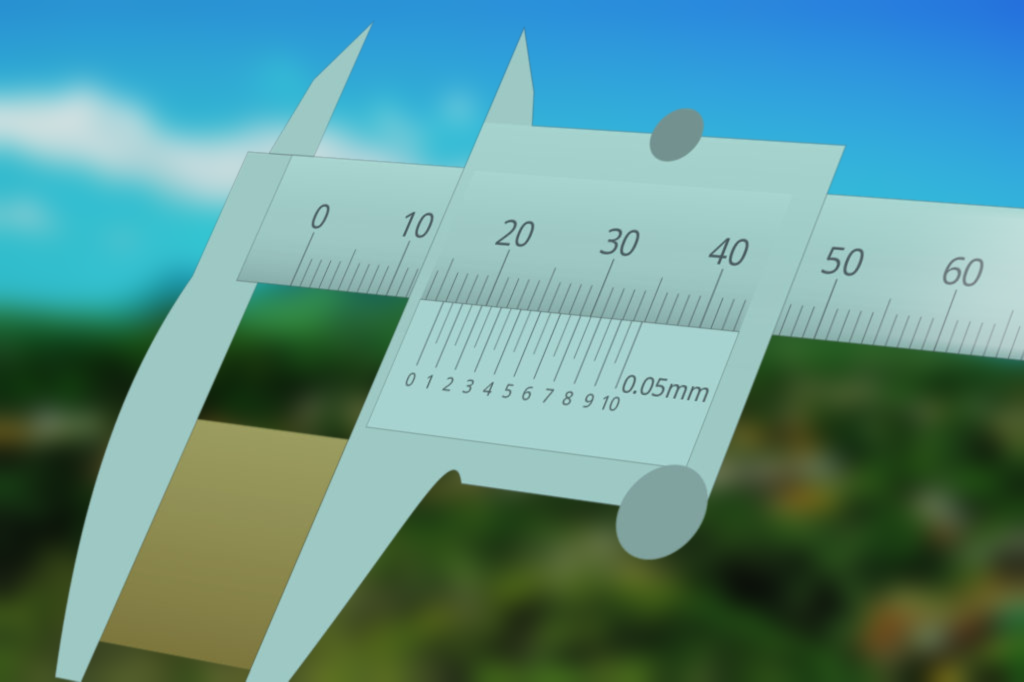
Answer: 15.8mm
